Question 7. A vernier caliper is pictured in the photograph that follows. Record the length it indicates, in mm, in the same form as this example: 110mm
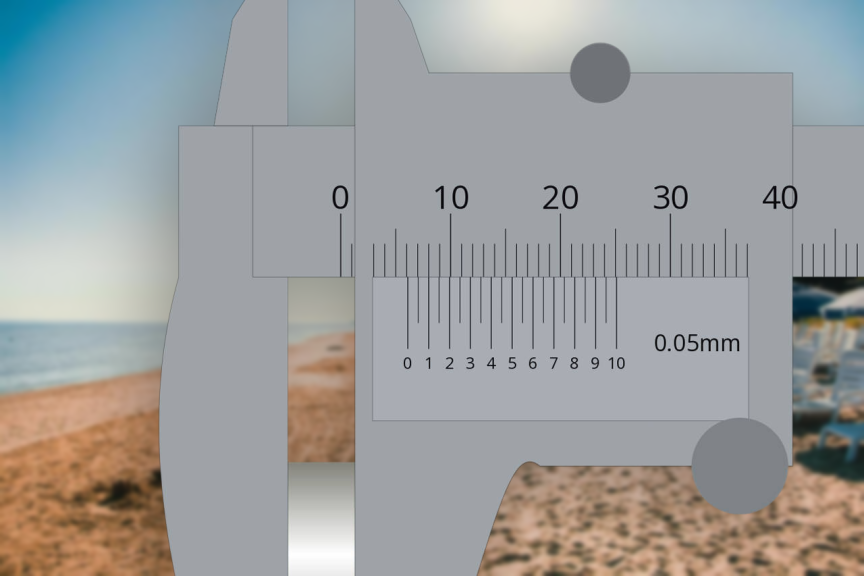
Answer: 6.1mm
